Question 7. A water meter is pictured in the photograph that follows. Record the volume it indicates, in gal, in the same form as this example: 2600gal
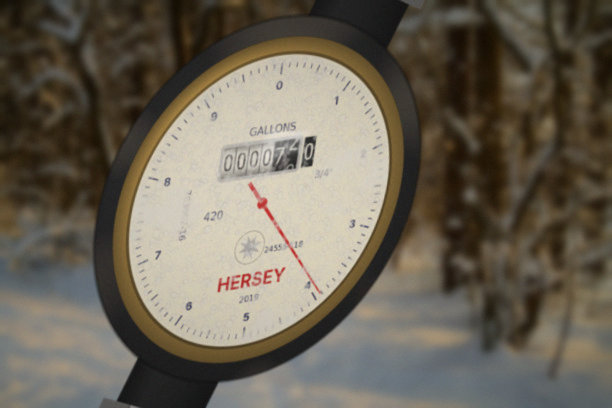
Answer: 723.9gal
